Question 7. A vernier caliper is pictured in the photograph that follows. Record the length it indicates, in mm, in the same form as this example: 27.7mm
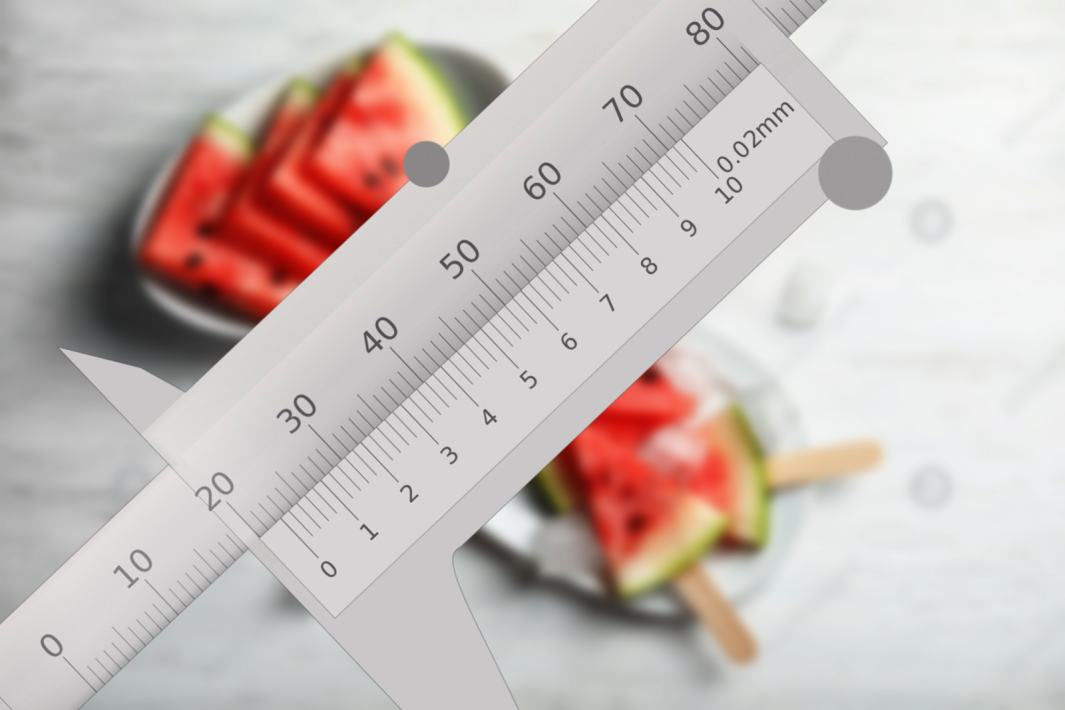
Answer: 22.5mm
